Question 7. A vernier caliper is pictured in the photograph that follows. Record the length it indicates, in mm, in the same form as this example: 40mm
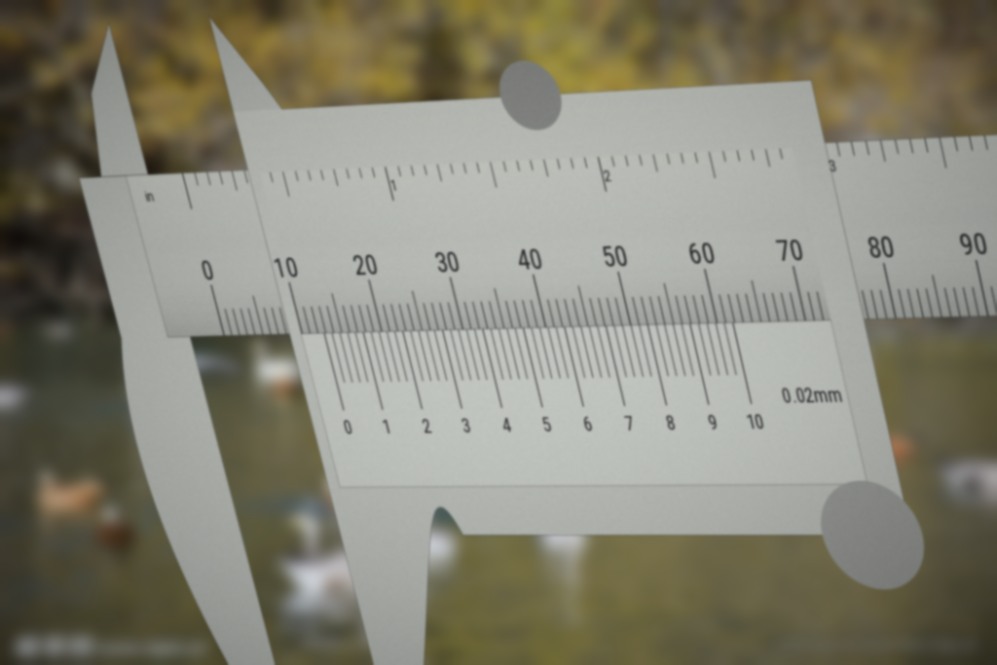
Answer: 12.8mm
